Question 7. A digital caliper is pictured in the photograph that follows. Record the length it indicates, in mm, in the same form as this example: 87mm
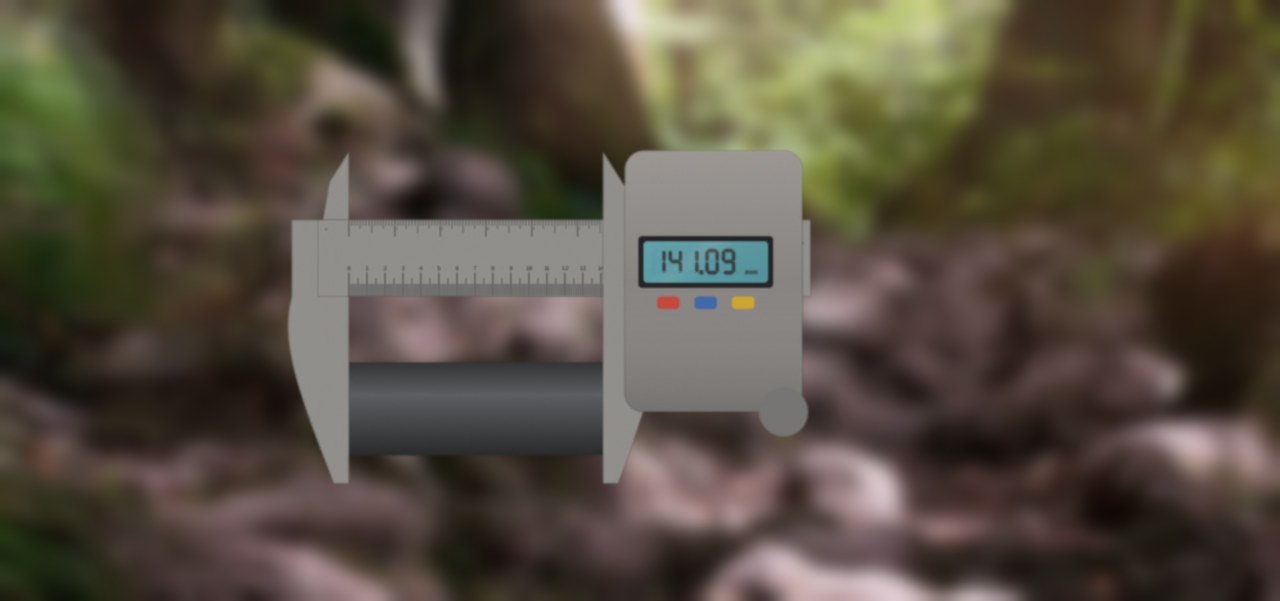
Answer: 141.09mm
